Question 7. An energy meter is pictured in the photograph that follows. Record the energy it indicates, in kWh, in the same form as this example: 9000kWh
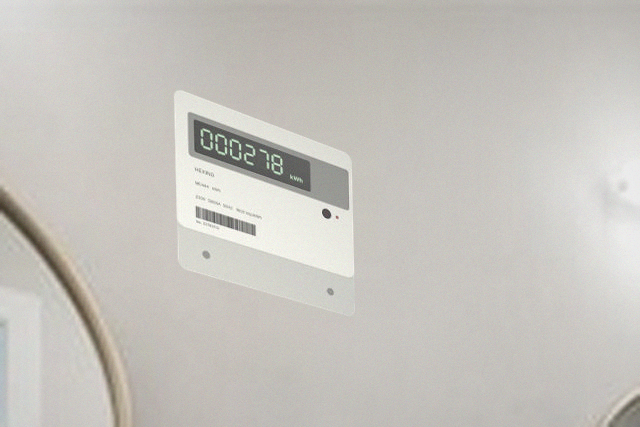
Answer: 278kWh
